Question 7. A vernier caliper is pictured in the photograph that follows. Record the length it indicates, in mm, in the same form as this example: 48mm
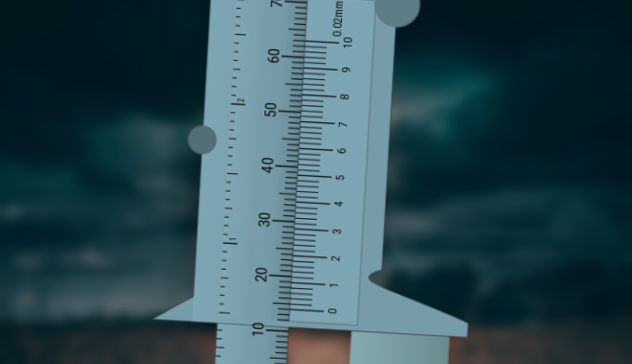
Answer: 14.0mm
